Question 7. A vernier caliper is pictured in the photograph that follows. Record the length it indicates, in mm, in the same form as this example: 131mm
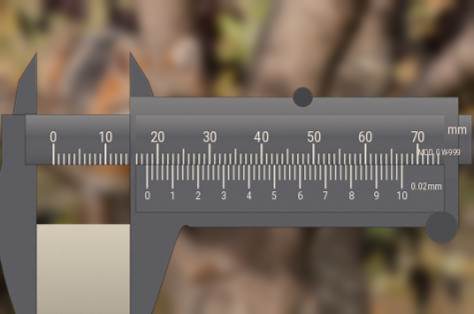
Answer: 18.0mm
